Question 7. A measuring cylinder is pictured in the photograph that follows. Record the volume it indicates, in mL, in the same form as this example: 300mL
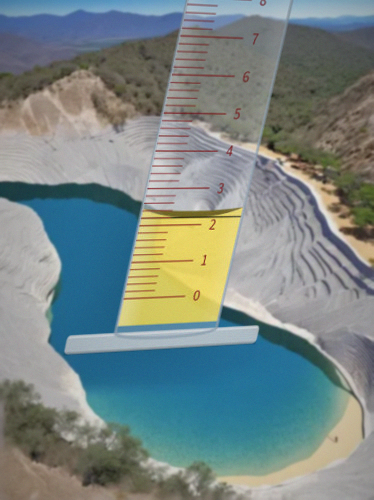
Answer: 2.2mL
